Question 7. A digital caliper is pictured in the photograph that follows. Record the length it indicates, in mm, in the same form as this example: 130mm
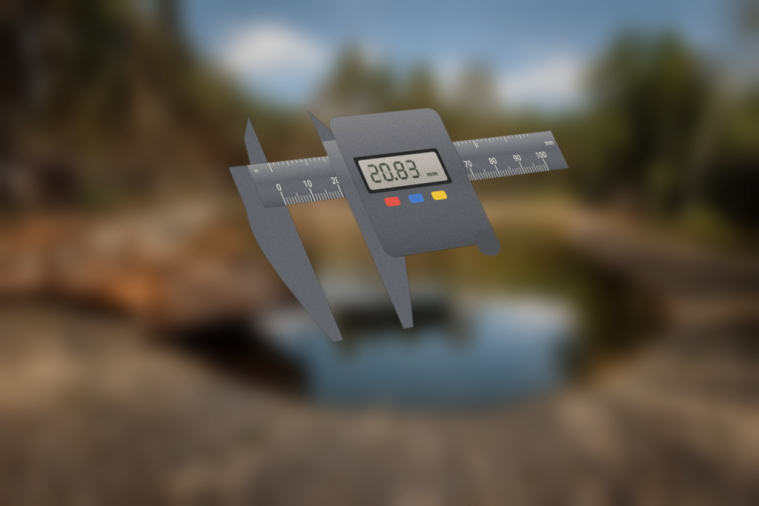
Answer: 20.83mm
